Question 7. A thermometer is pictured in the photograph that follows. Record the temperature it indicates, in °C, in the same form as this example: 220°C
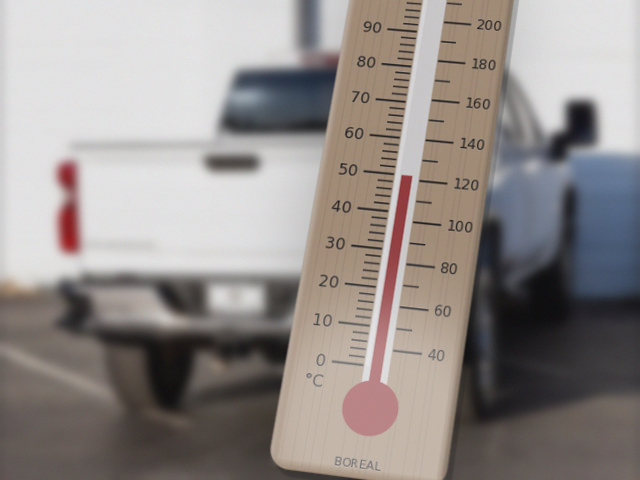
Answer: 50°C
